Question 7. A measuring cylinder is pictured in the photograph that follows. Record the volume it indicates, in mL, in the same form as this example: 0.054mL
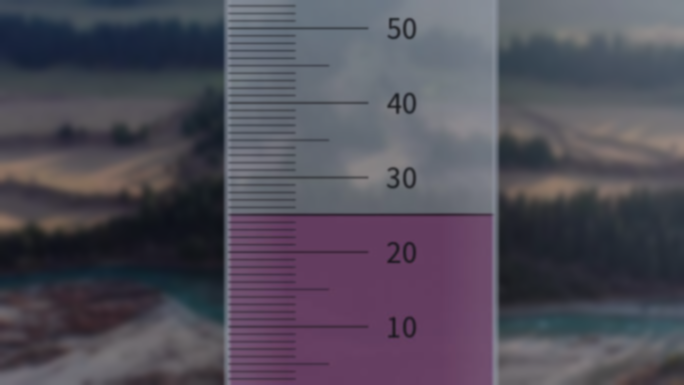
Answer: 25mL
